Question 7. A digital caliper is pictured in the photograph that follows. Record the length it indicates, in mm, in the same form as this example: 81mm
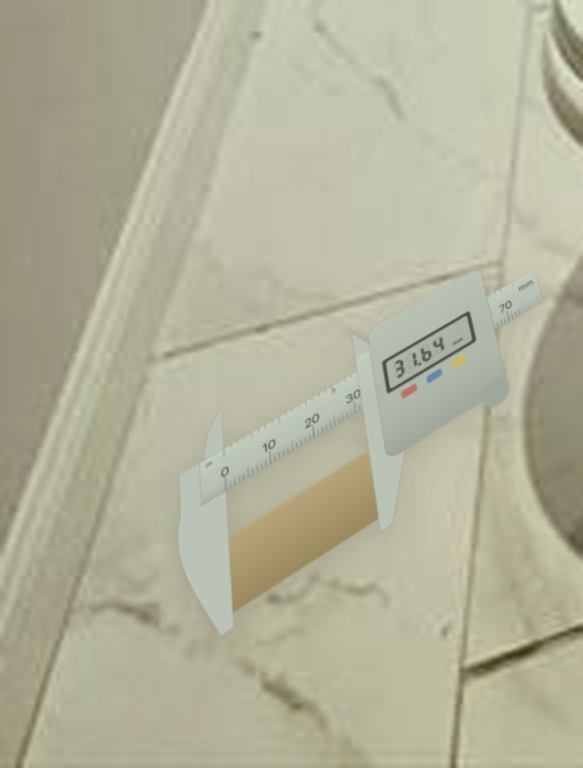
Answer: 31.64mm
